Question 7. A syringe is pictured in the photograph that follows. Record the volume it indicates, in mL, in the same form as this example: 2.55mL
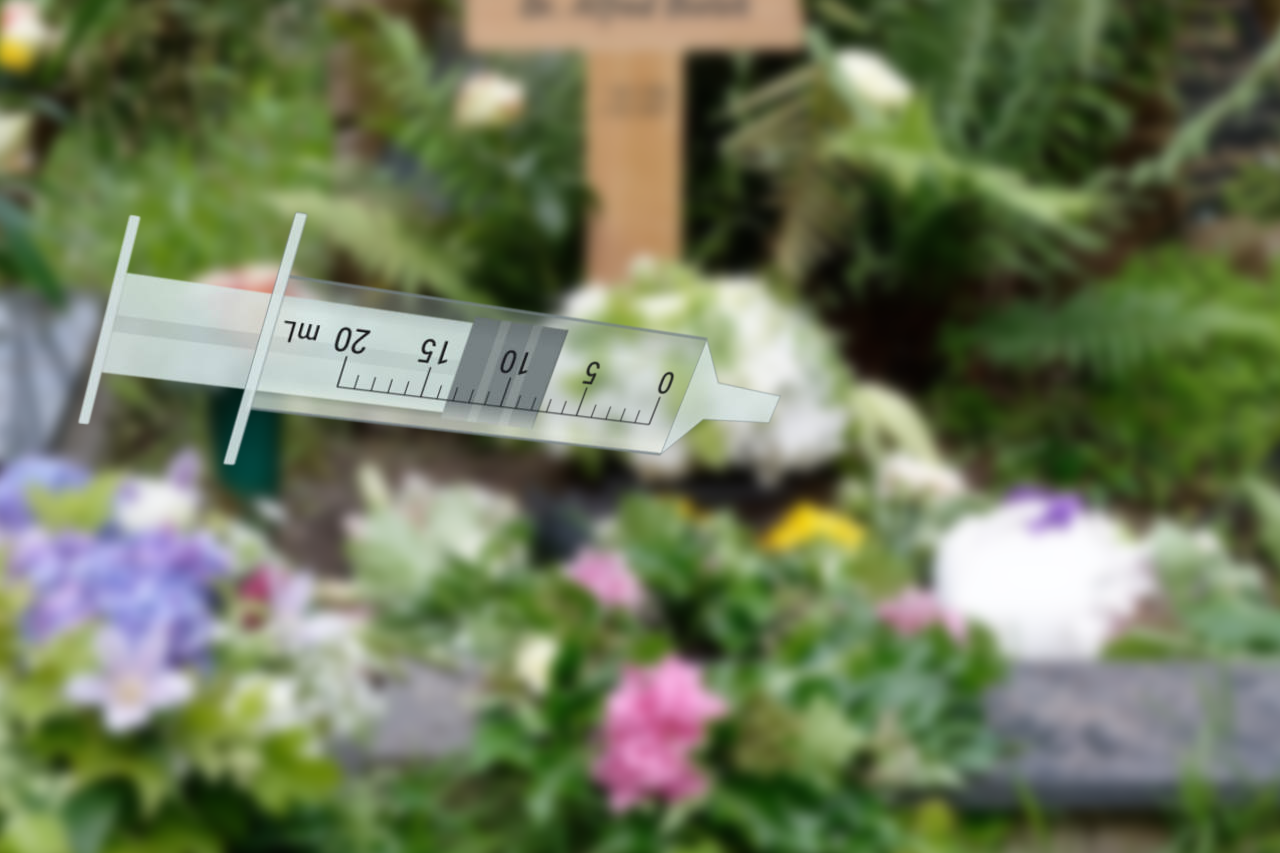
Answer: 7.5mL
